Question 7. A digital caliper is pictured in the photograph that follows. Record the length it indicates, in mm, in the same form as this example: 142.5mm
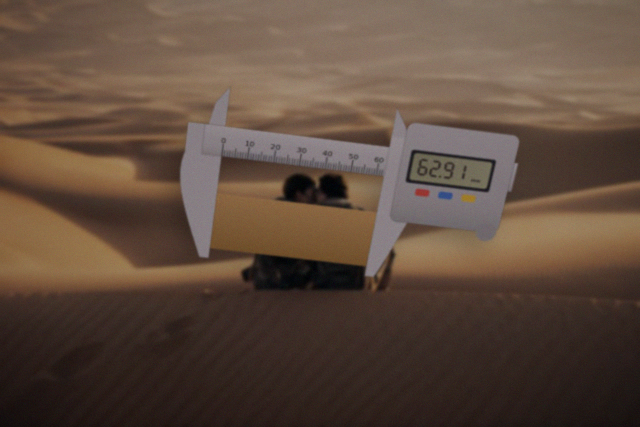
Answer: 62.91mm
